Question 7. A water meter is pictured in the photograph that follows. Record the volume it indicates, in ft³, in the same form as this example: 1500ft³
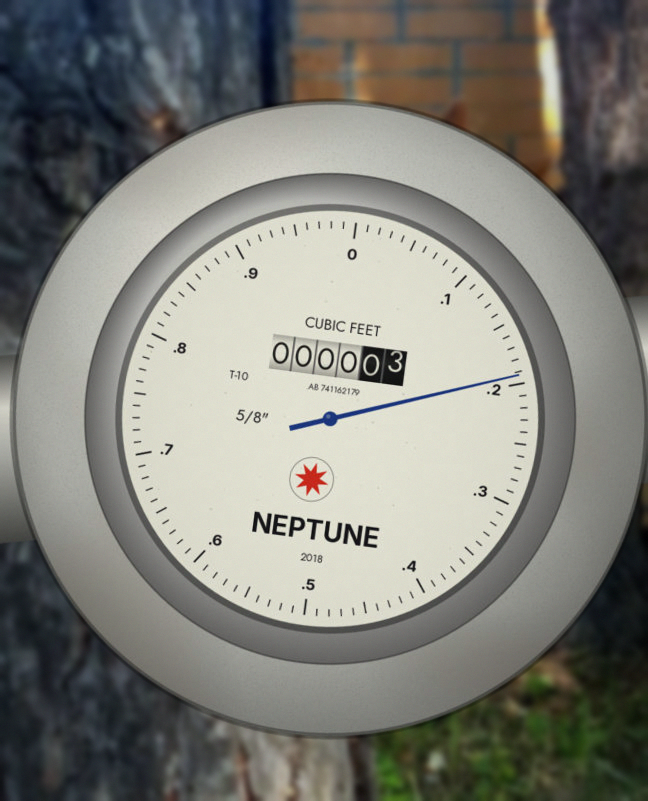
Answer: 3.19ft³
